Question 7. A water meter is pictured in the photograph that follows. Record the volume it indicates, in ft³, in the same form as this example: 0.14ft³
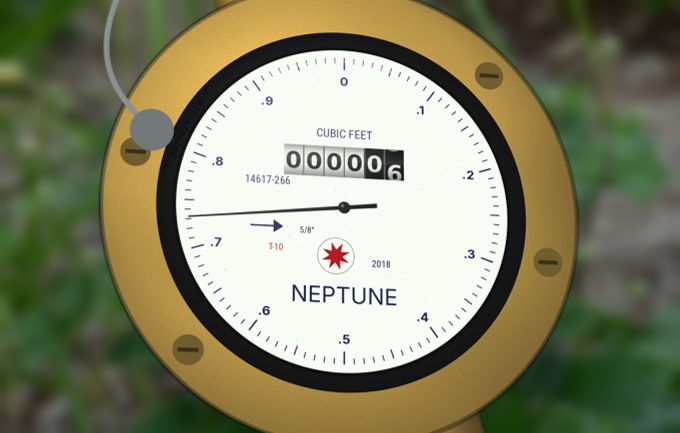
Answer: 5.73ft³
